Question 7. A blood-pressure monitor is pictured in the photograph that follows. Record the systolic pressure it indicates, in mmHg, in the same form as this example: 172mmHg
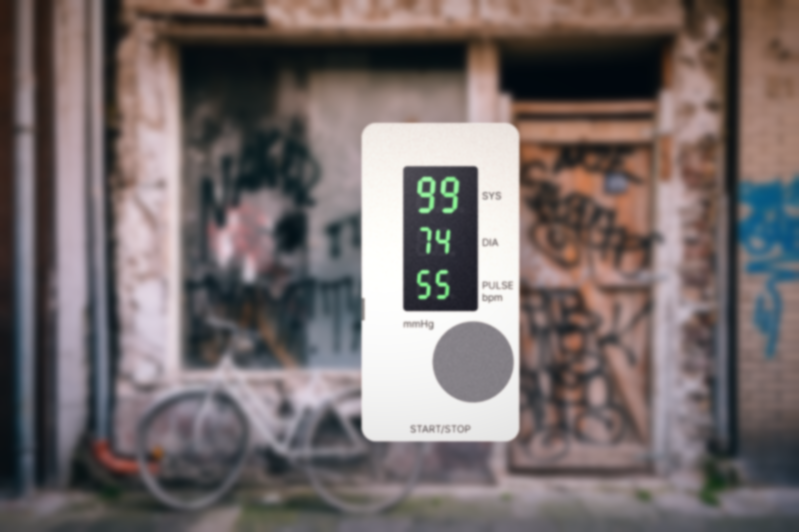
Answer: 99mmHg
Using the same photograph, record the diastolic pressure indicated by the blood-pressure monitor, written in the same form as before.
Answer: 74mmHg
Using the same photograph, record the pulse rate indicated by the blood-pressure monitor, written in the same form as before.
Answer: 55bpm
